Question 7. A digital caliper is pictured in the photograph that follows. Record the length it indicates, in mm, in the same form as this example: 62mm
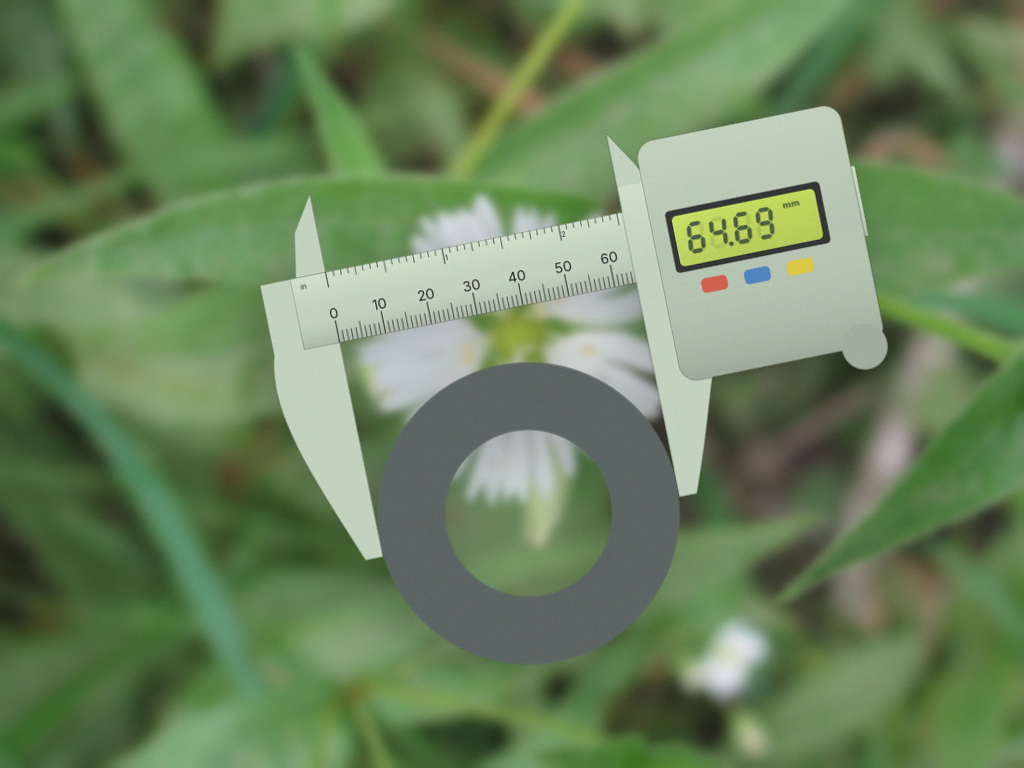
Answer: 64.69mm
